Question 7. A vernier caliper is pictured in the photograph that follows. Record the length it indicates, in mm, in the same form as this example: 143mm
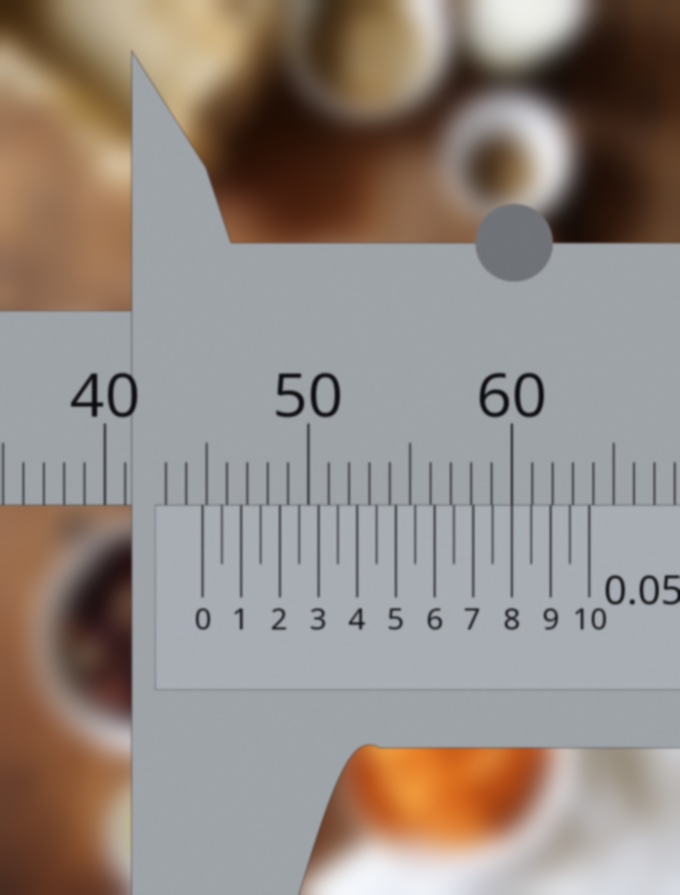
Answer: 44.8mm
